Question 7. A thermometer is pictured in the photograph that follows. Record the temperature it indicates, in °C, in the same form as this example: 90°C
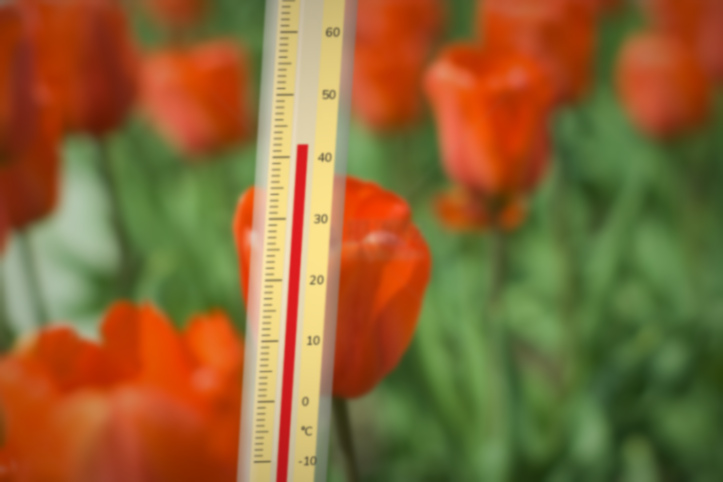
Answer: 42°C
